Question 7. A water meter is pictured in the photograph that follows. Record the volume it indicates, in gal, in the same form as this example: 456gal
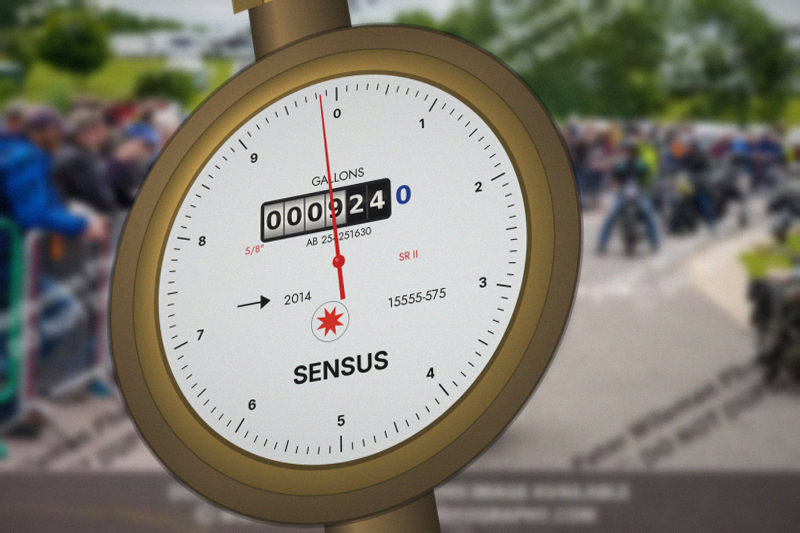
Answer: 9239.8gal
